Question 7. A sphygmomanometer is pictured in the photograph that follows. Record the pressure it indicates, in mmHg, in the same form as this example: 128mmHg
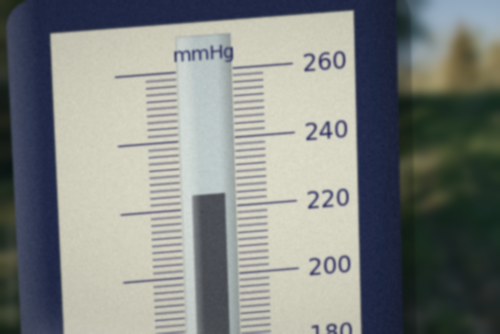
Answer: 224mmHg
